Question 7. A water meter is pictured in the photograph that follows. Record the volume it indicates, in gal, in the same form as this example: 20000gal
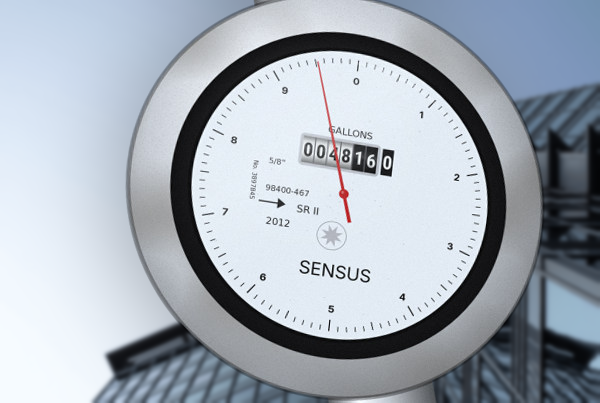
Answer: 48159.5gal
